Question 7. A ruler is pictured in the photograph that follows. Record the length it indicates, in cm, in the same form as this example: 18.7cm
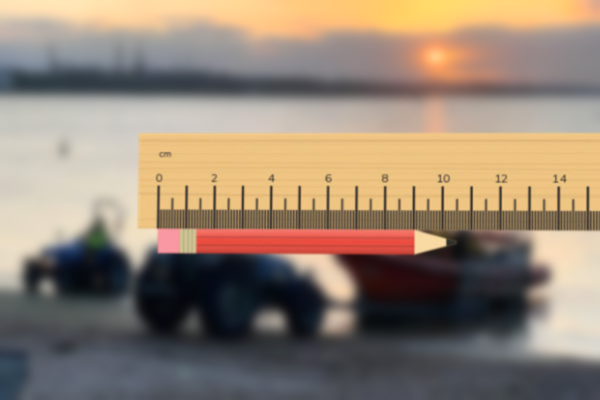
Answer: 10.5cm
